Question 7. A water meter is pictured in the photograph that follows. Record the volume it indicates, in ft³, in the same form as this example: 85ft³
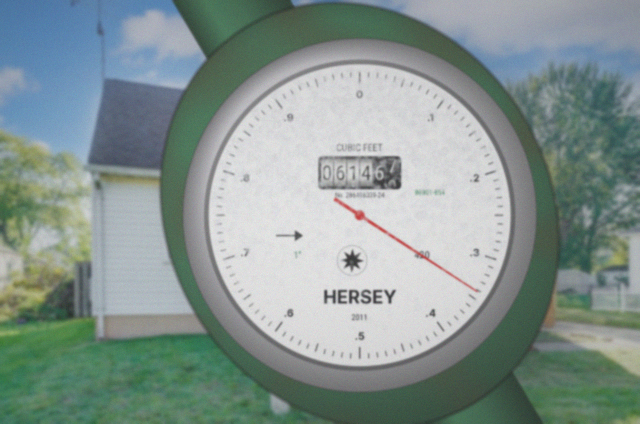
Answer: 61467.34ft³
